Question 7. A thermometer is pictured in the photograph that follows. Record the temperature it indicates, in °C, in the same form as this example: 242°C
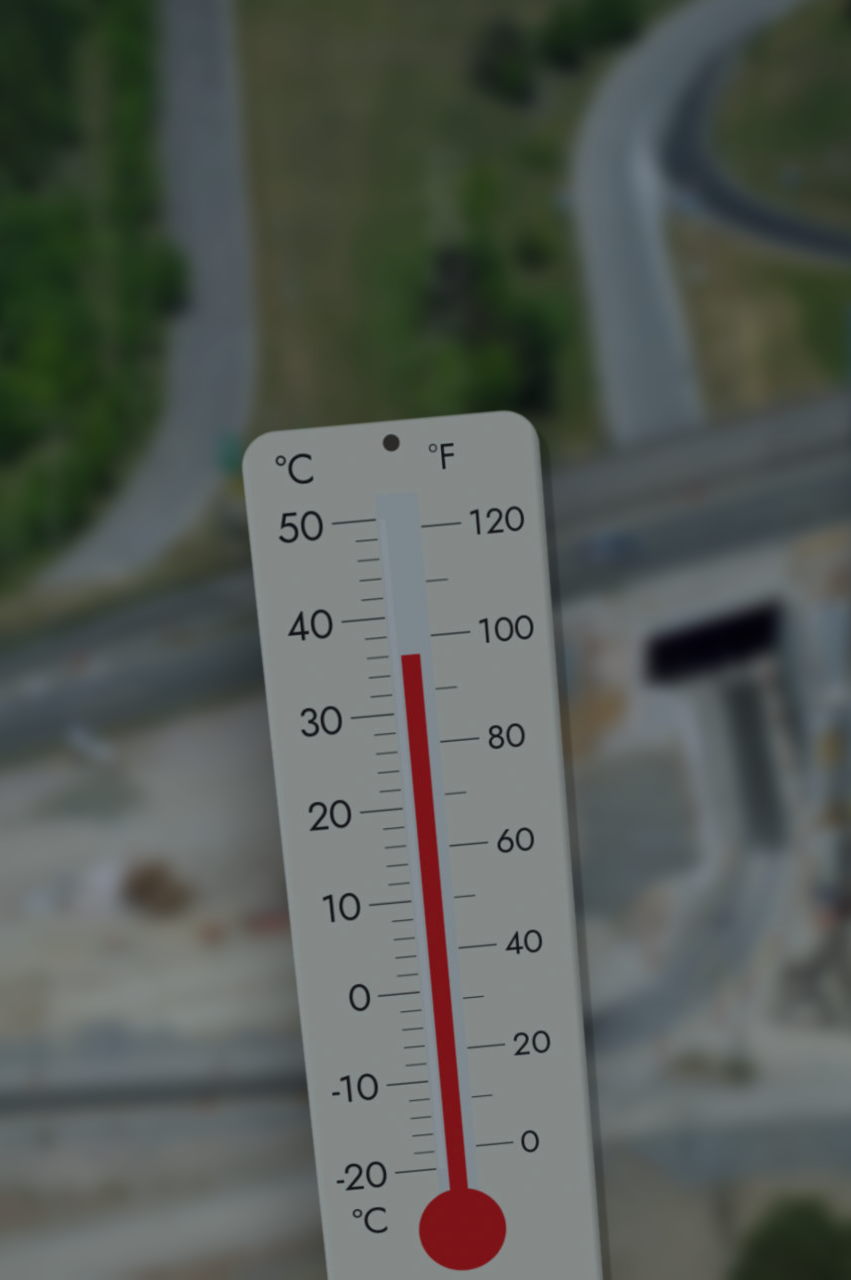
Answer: 36°C
